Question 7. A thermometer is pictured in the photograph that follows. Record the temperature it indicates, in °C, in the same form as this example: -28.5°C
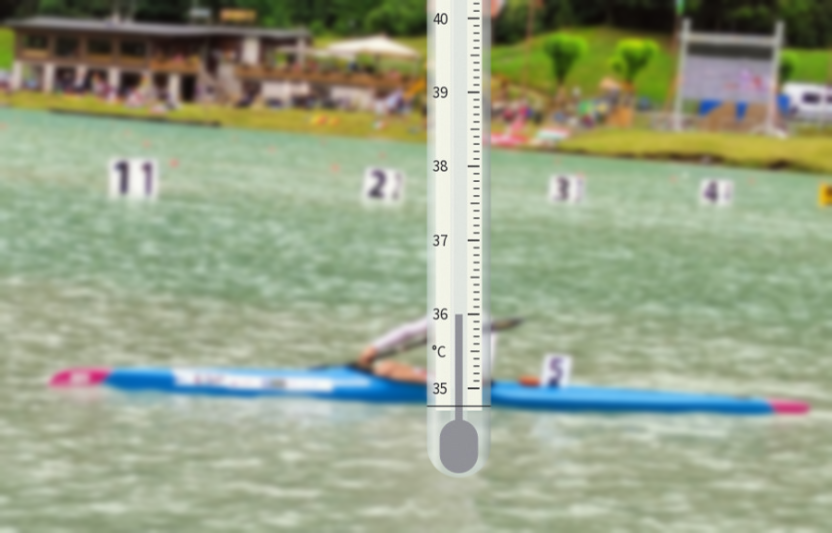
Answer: 36°C
